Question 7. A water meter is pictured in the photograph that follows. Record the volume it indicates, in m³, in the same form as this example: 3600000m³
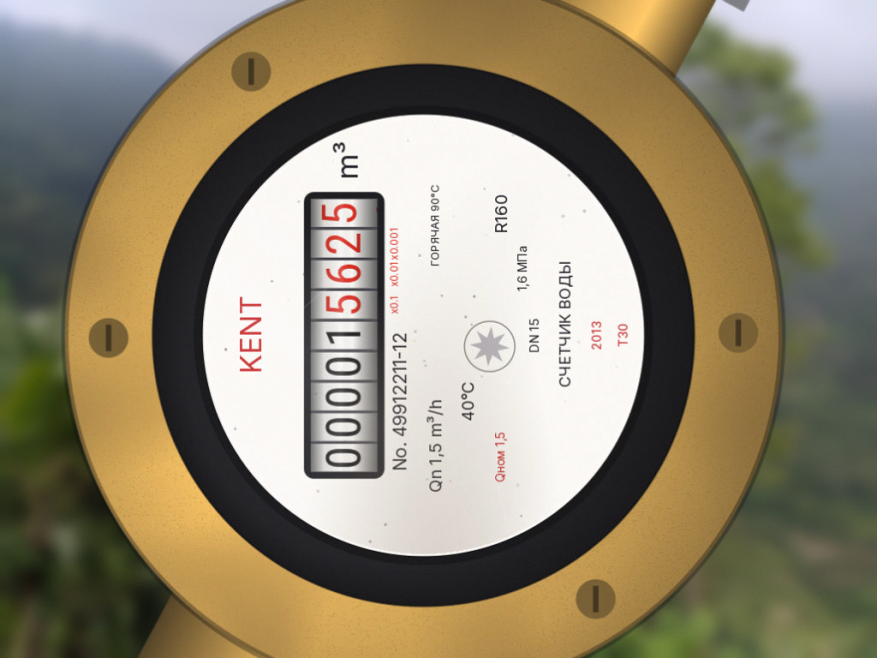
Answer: 1.5625m³
